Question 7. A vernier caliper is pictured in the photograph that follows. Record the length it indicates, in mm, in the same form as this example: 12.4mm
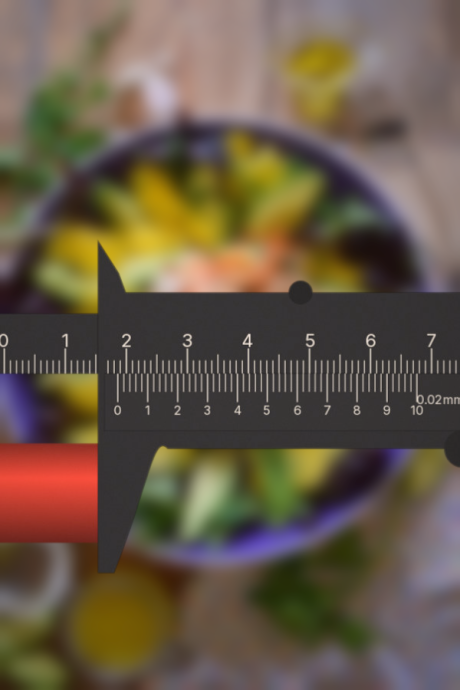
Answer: 18.6mm
